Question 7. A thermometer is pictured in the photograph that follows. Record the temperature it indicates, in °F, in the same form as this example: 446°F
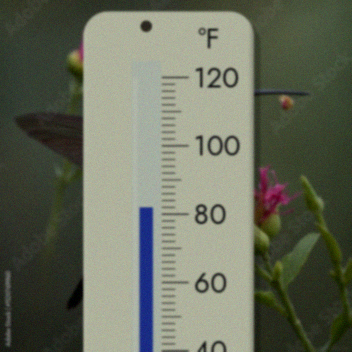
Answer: 82°F
